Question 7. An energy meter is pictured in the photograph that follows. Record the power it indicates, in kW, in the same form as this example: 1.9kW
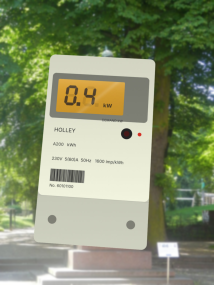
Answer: 0.4kW
